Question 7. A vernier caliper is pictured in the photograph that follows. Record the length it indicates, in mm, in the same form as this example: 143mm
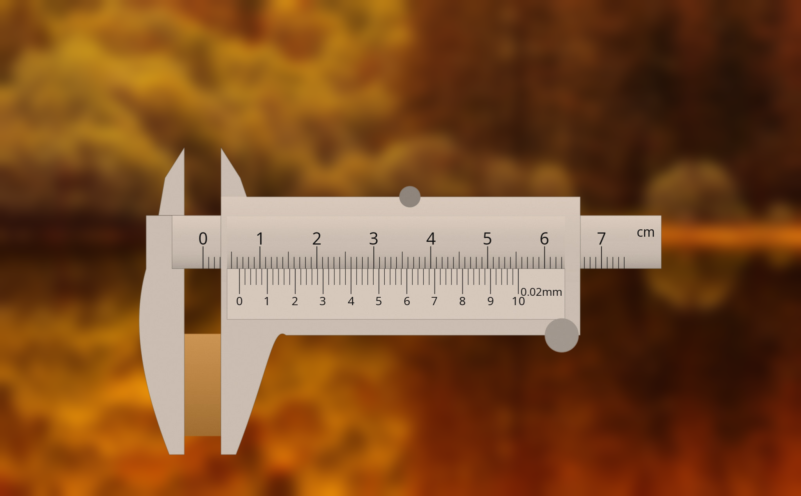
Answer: 6.4mm
